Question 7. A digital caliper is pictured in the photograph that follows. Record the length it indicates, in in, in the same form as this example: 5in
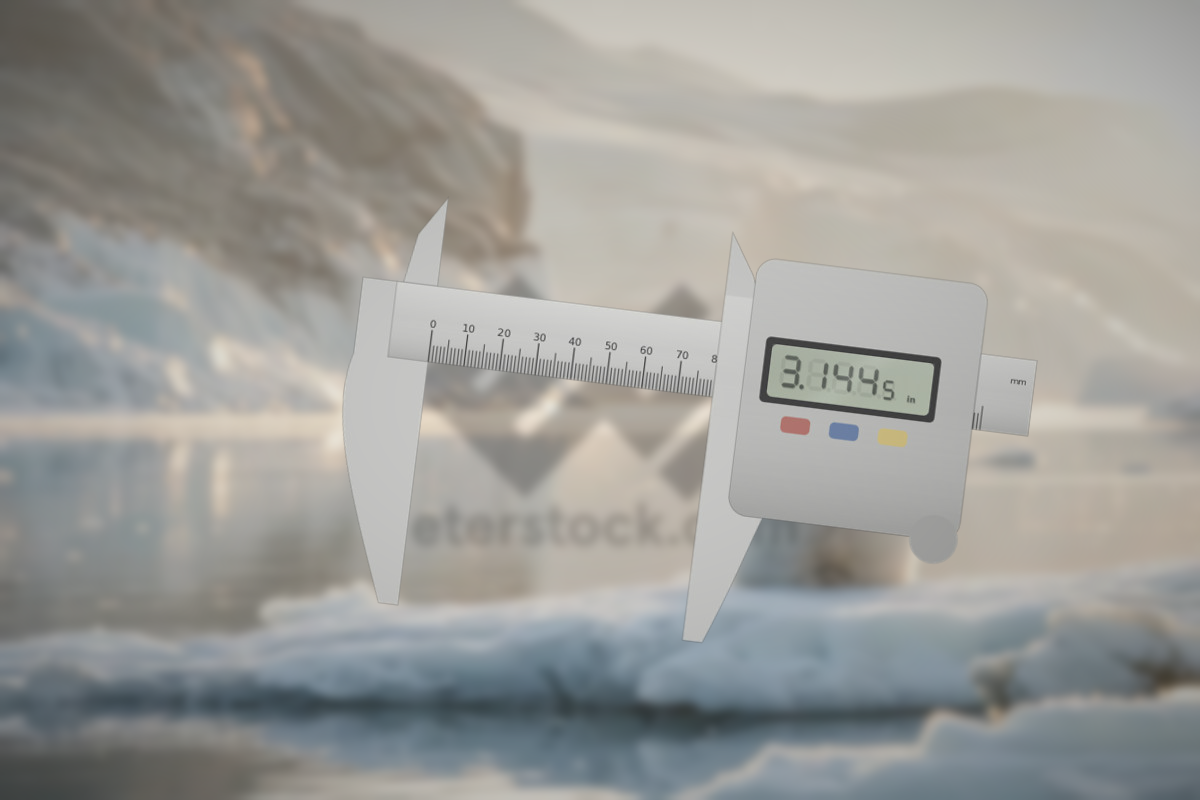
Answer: 3.1445in
